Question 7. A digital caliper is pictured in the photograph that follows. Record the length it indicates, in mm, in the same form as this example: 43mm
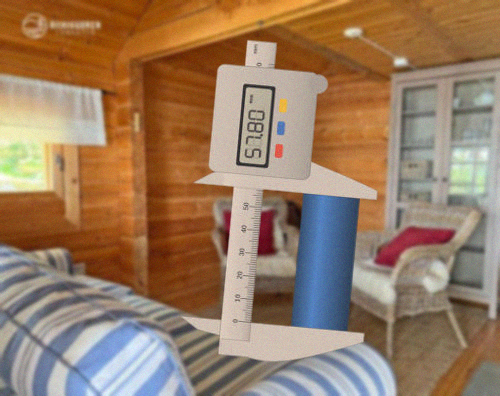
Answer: 57.80mm
